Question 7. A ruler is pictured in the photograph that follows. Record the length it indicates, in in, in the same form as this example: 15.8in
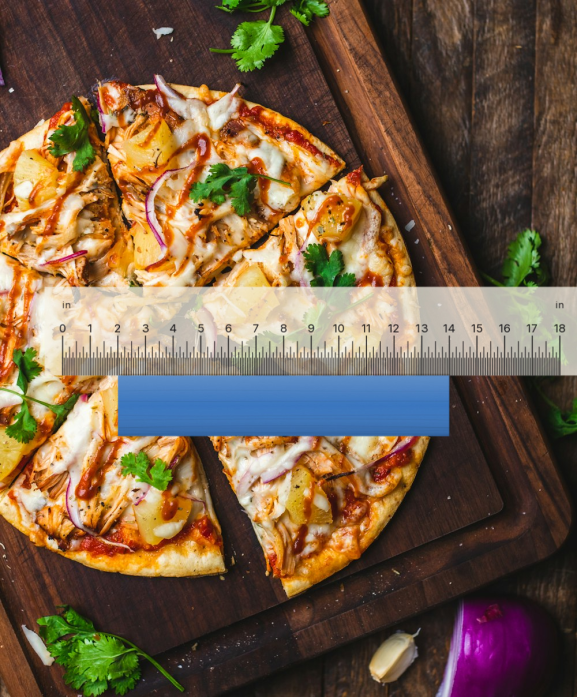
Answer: 12in
